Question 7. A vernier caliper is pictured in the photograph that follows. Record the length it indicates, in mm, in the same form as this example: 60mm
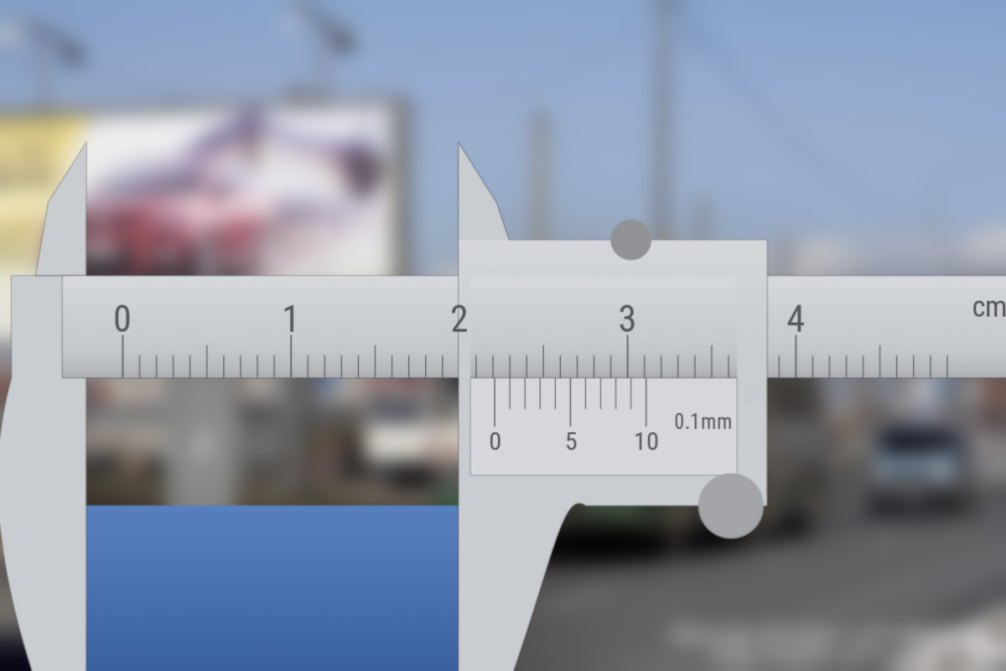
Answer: 22.1mm
